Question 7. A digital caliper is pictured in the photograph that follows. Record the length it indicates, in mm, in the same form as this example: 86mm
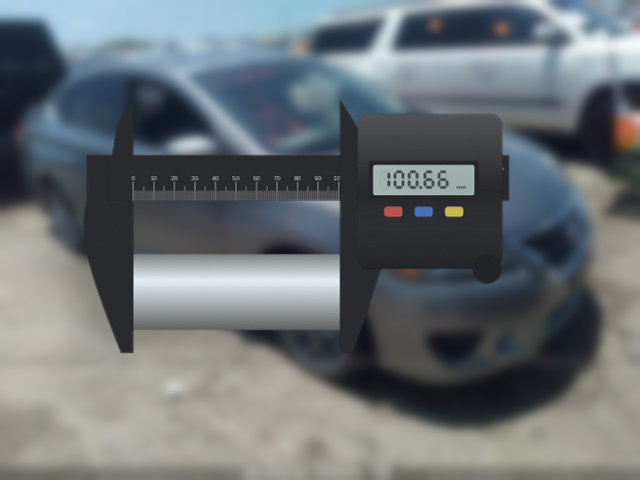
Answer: 100.66mm
